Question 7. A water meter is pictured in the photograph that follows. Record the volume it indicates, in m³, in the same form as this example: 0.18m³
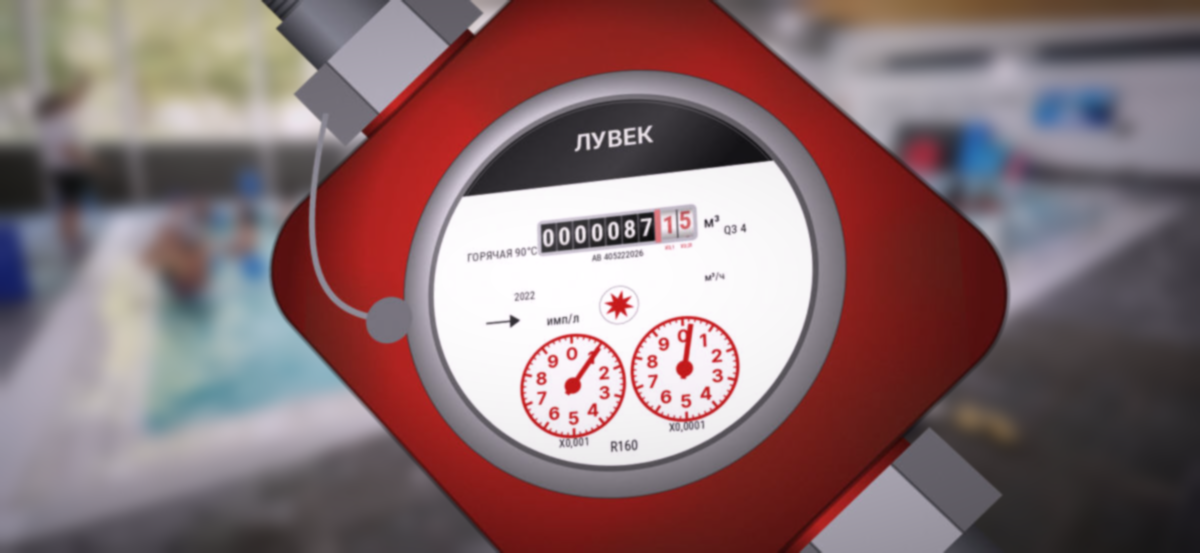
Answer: 87.1510m³
